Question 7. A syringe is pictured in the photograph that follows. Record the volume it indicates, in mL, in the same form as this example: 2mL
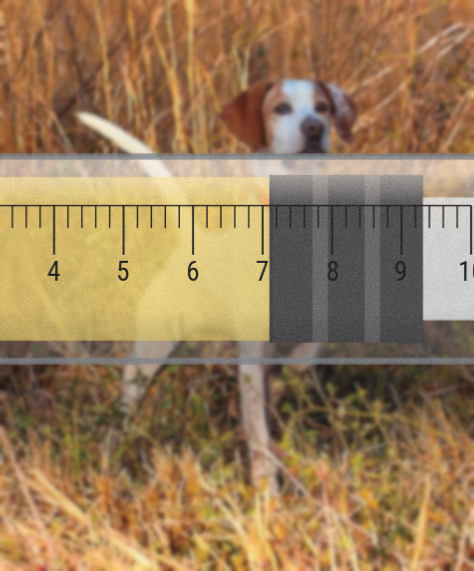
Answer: 7.1mL
